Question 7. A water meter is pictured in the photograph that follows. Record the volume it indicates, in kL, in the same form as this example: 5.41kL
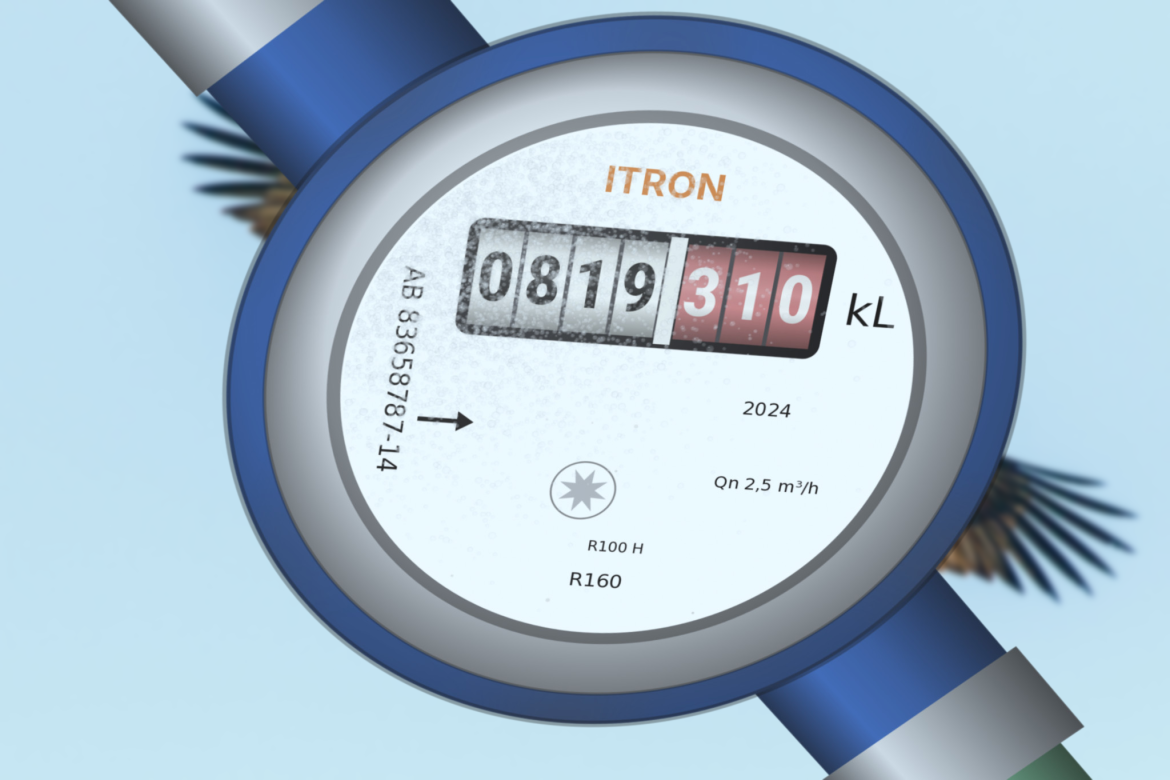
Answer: 819.310kL
